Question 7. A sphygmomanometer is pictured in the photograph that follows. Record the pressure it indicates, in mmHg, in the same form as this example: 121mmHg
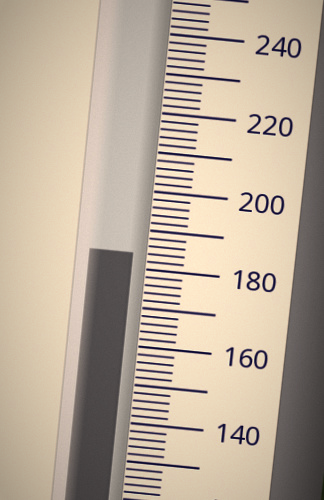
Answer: 184mmHg
